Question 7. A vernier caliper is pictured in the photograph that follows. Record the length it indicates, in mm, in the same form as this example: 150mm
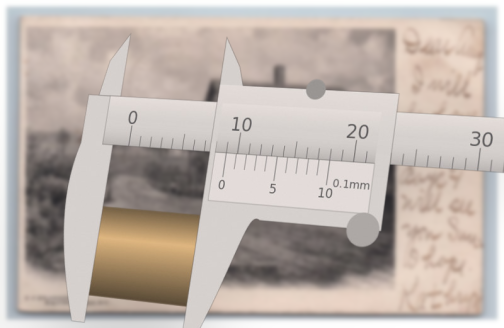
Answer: 9.0mm
